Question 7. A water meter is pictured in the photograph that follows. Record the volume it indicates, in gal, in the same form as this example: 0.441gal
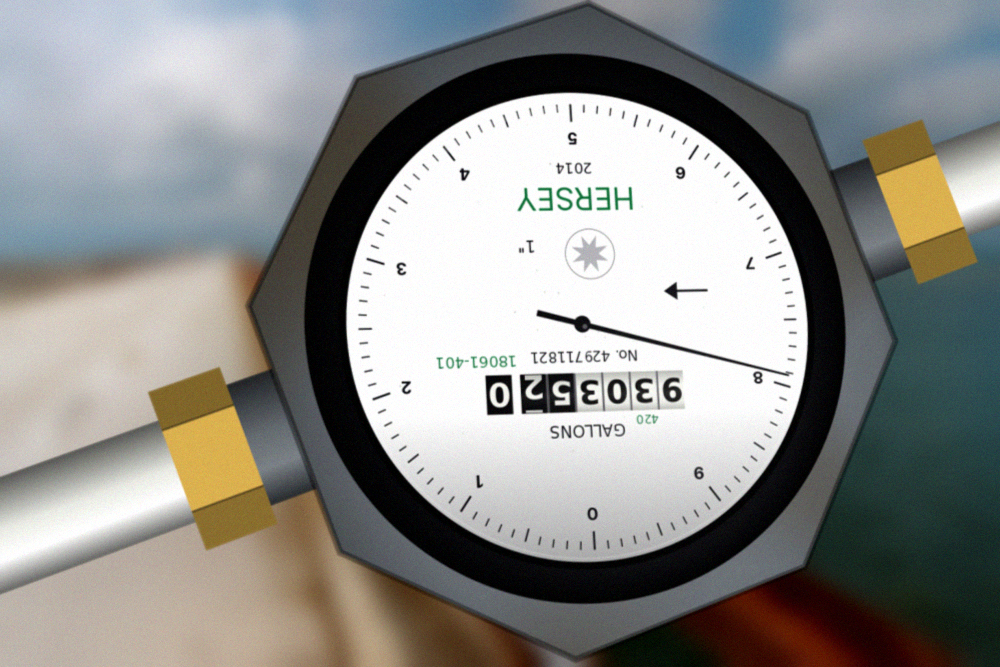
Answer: 9303517.9gal
